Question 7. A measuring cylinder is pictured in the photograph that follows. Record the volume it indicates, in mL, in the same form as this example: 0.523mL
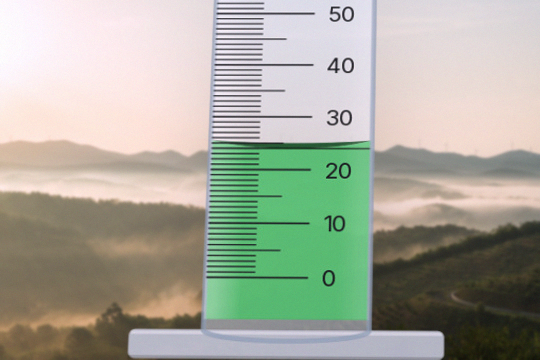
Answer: 24mL
